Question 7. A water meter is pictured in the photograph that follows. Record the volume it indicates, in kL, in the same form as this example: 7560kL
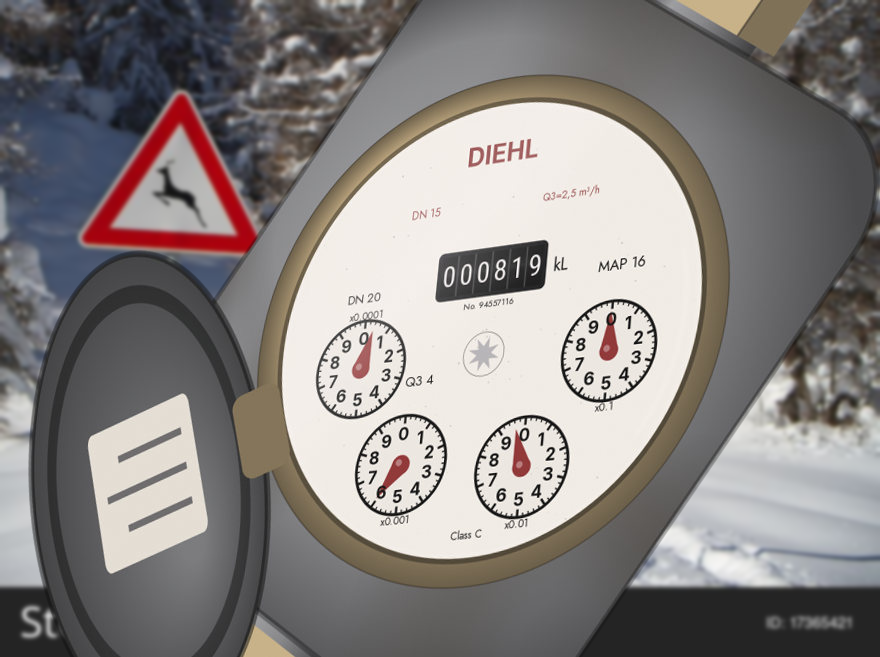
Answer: 818.9960kL
